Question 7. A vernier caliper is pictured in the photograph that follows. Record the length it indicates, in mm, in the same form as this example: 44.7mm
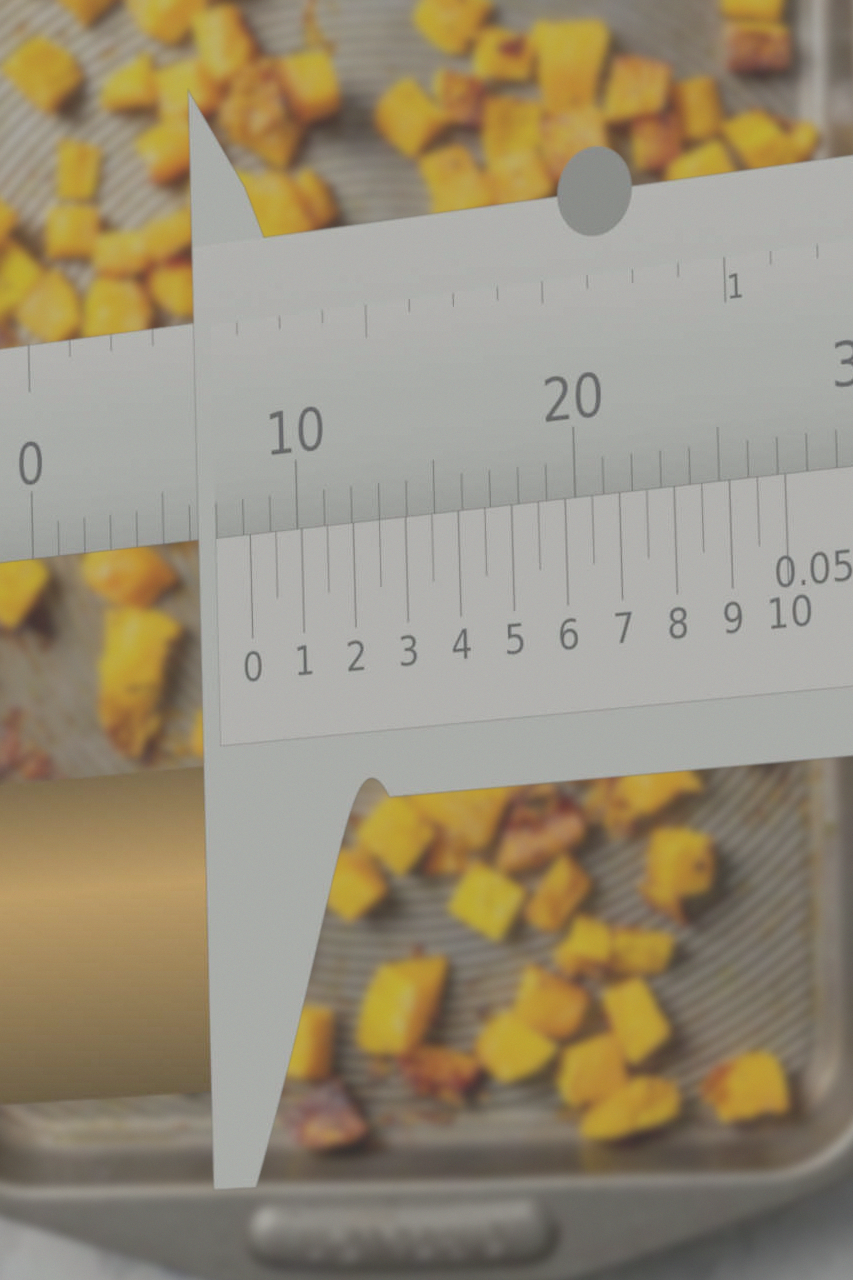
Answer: 8.25mm
